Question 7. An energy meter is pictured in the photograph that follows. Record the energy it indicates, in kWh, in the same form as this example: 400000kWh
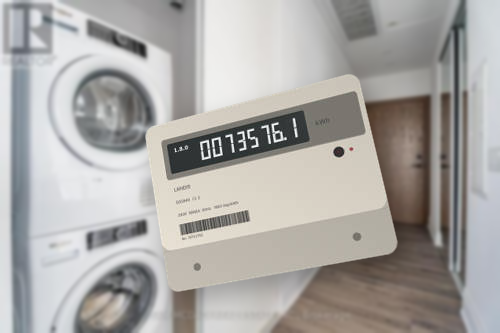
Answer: 73576.1kWh
